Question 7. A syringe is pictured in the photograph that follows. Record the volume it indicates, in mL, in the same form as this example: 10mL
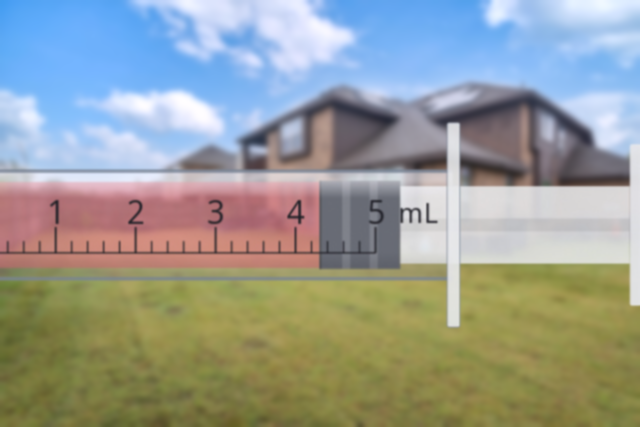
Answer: 4.3mL
